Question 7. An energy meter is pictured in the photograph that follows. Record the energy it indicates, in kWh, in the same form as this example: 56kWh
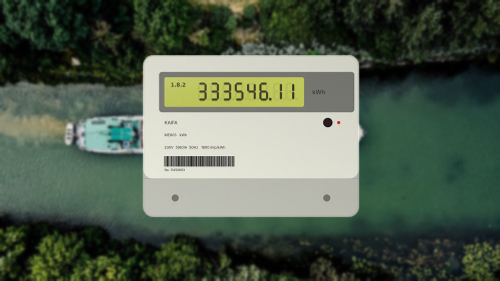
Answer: 333546.11kWh
